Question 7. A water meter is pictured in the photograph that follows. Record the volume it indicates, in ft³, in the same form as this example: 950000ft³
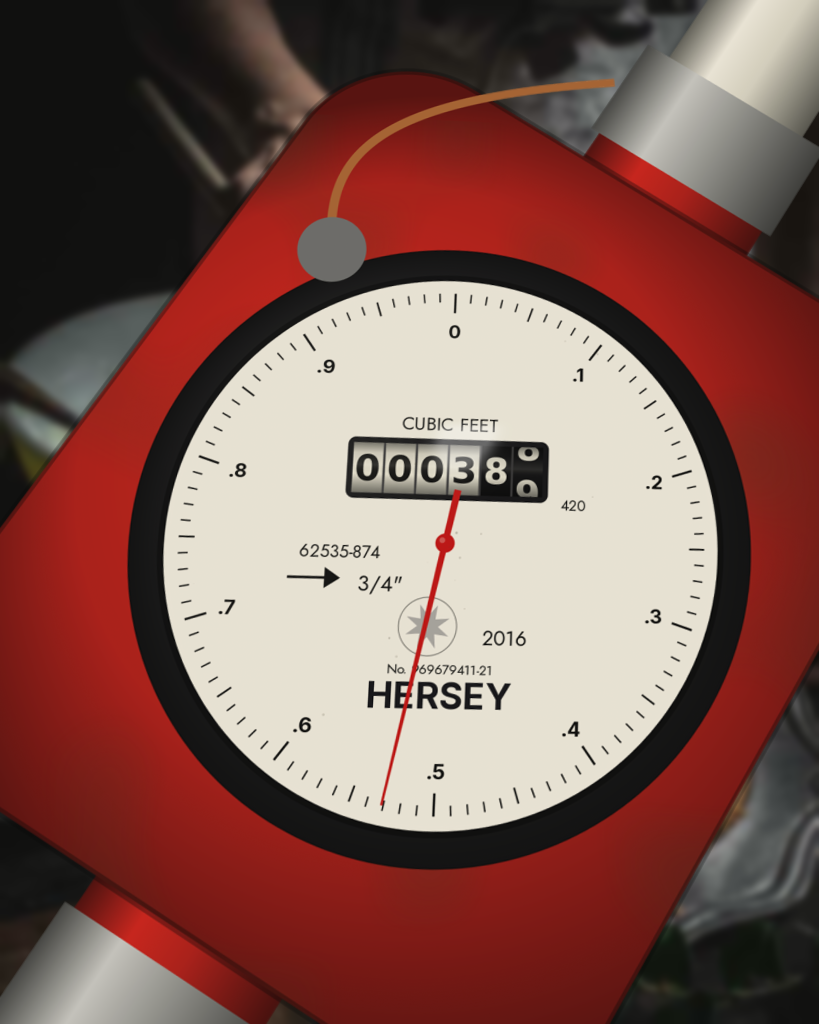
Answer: 388.53ft³
